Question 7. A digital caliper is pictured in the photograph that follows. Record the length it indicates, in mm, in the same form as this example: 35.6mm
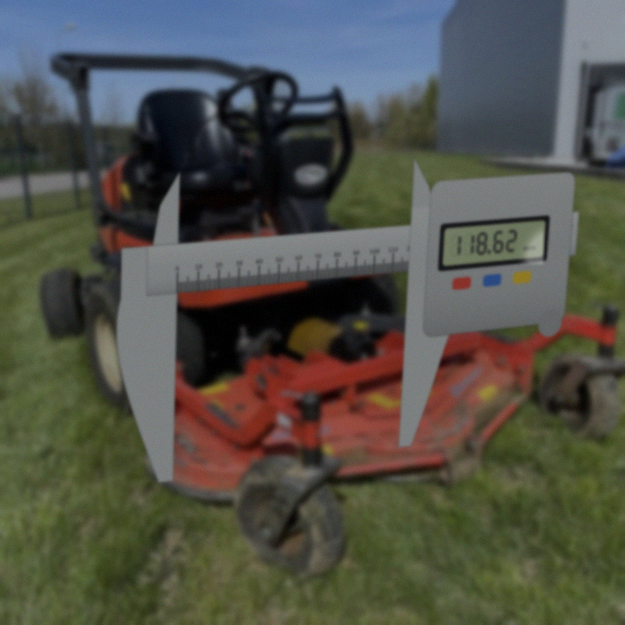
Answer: 118.62mm
